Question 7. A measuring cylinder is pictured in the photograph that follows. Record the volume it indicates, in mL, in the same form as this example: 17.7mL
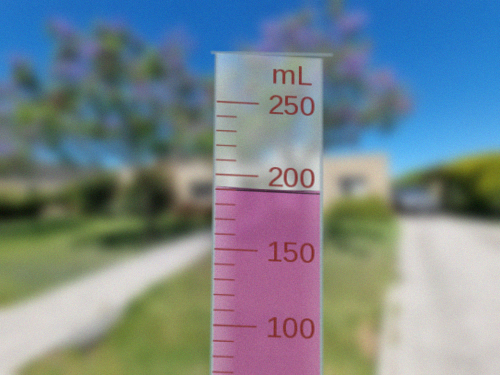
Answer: 190mL
